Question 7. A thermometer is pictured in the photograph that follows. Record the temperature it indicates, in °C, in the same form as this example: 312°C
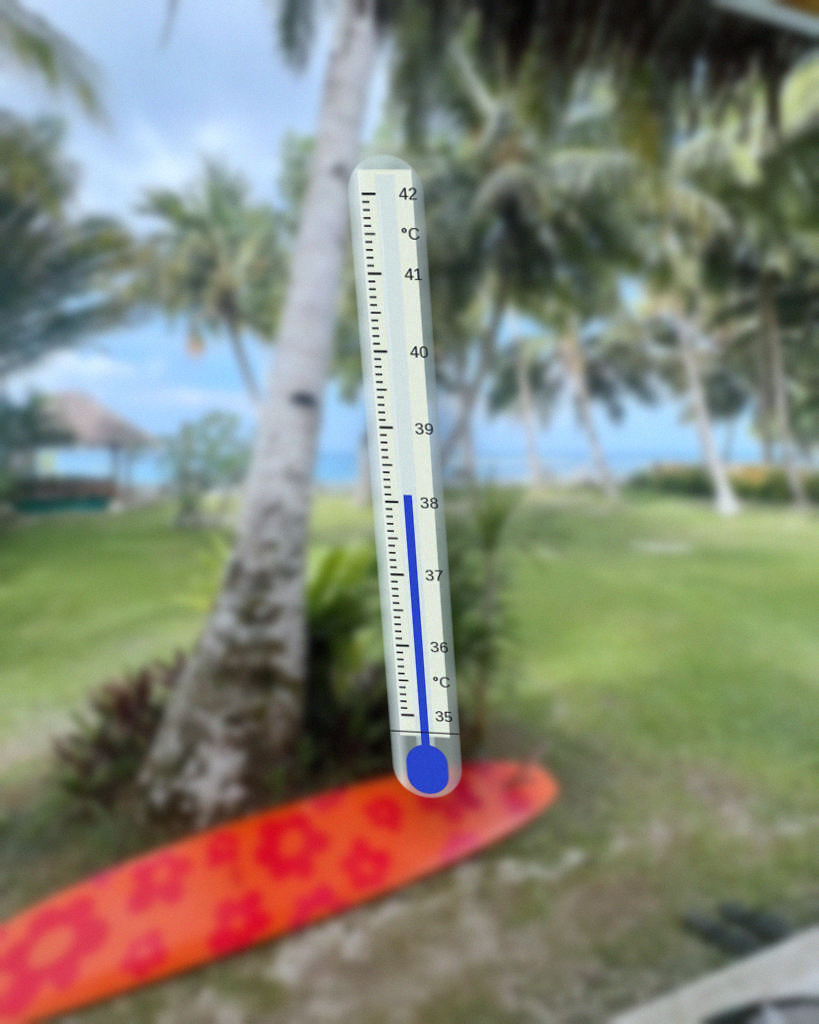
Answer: 38.1°C
